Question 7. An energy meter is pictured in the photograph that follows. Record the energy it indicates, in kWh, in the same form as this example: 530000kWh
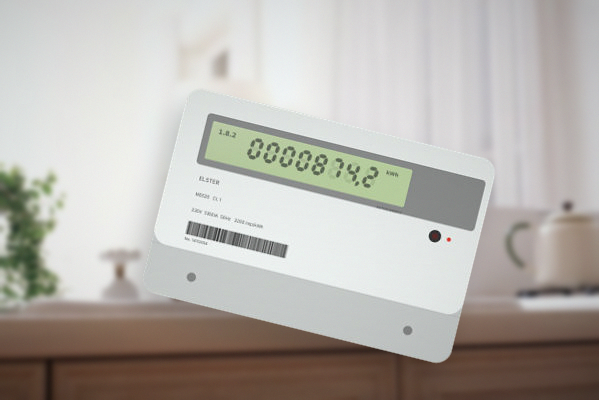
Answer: 874.2kWh
